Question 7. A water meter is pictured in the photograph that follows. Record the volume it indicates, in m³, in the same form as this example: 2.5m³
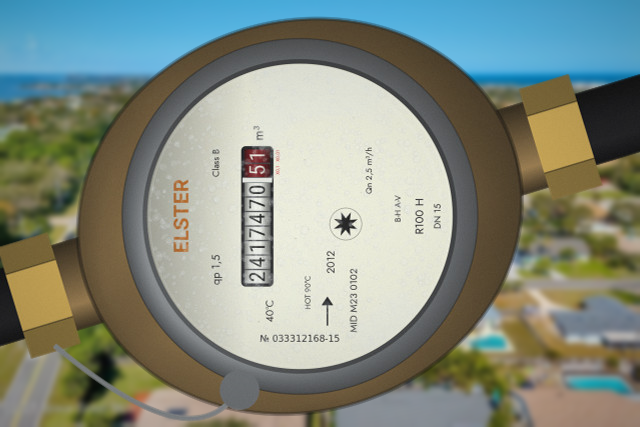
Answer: 2417470.51m³
